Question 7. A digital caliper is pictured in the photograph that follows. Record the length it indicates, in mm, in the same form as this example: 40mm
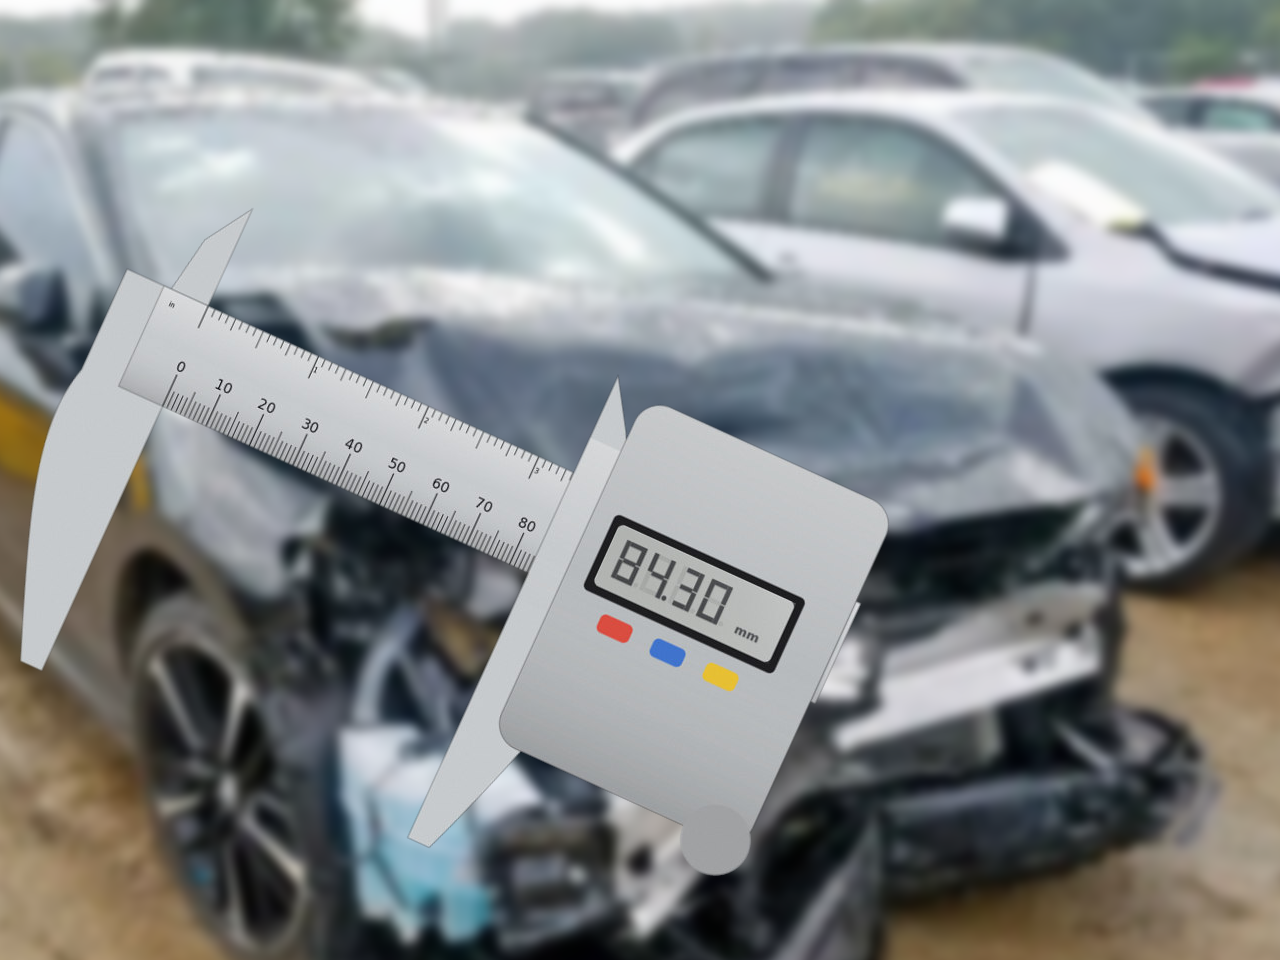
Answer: 84.30mm
